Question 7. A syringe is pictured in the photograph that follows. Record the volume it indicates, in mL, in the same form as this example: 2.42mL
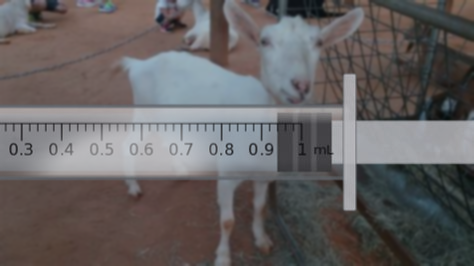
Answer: 0.94mL
